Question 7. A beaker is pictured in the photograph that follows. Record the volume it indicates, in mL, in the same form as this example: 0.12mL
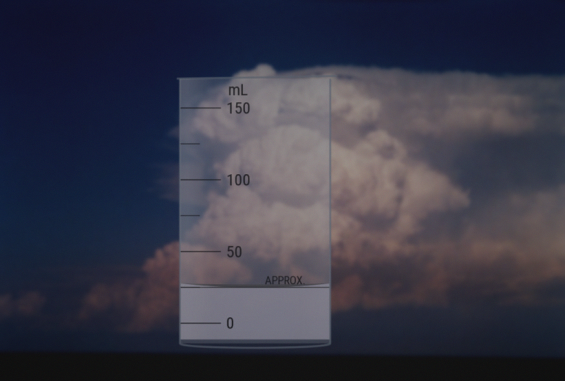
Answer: 25mL
